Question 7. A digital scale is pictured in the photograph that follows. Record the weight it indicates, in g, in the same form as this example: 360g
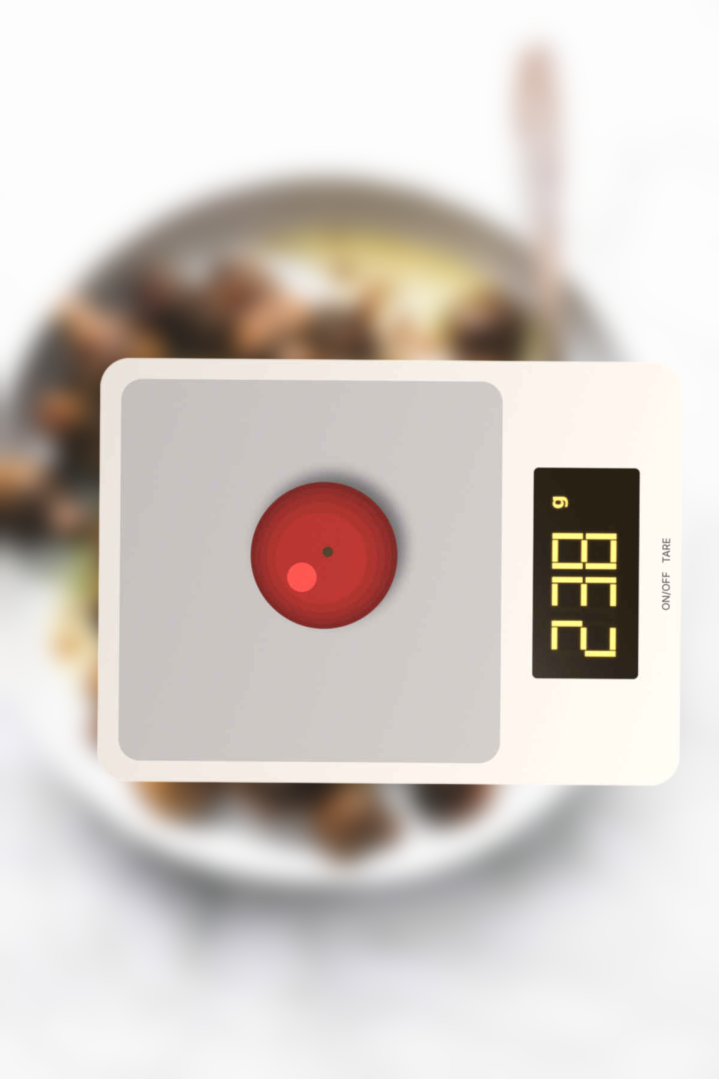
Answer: 238g
